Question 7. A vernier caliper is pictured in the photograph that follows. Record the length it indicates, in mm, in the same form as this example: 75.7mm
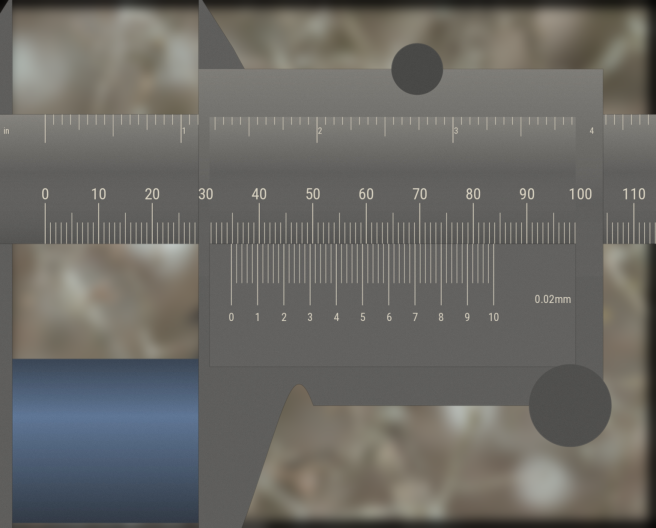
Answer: 34.8mm
